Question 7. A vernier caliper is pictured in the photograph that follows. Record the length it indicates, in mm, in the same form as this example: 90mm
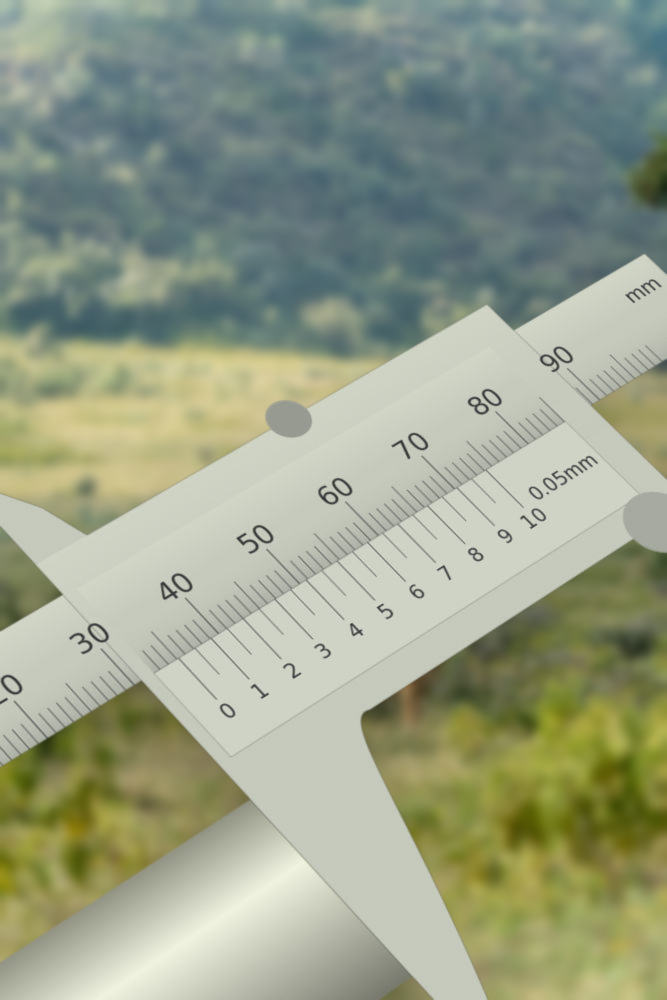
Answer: 35.2mm
